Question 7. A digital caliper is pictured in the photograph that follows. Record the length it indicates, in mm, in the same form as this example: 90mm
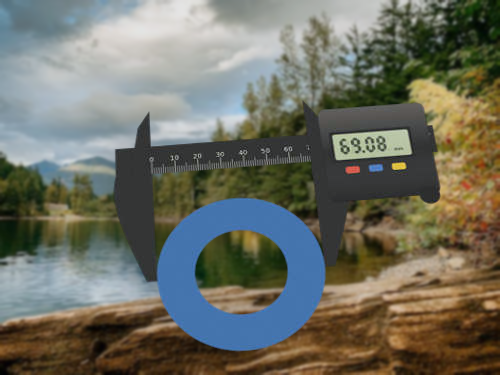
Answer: 69.08mm
